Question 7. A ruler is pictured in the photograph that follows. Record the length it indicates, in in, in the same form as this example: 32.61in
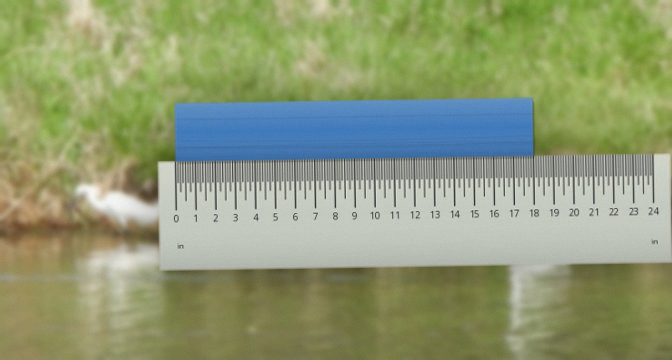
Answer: 18in
